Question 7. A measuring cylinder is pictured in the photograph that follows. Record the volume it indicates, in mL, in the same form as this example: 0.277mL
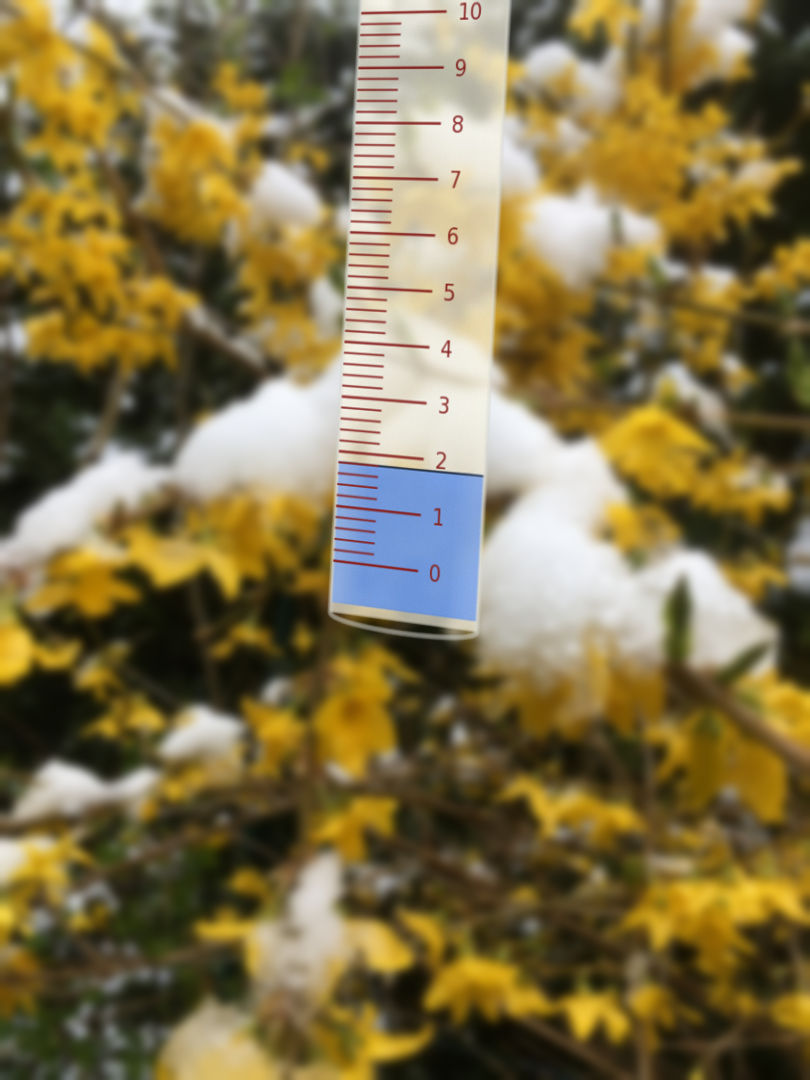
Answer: 1.8mL
